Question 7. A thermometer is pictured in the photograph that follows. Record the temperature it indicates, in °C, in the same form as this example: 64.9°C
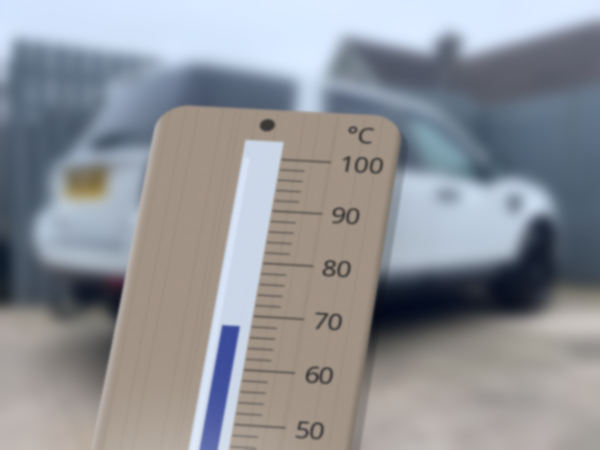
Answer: 68°C
